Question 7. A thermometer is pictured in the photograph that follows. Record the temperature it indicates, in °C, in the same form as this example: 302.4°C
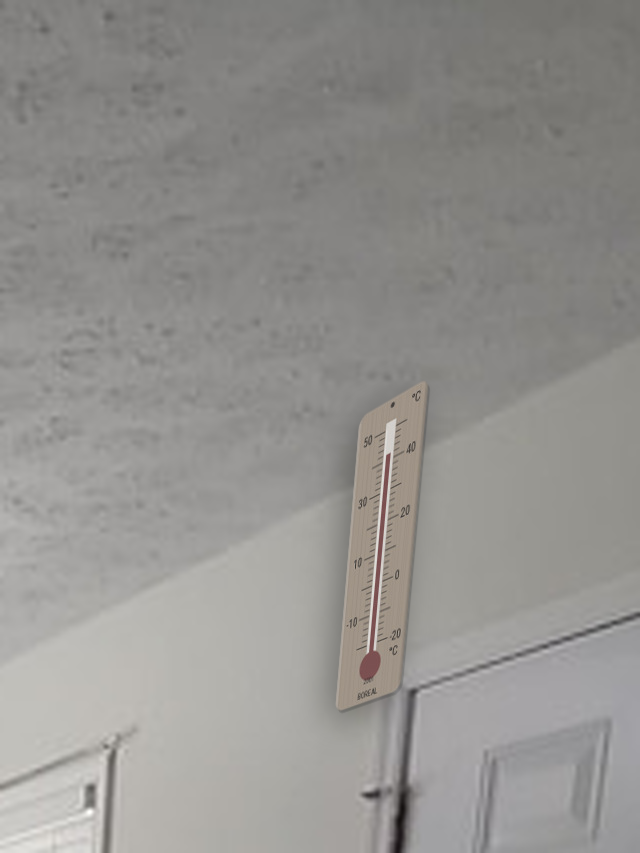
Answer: 42°C
